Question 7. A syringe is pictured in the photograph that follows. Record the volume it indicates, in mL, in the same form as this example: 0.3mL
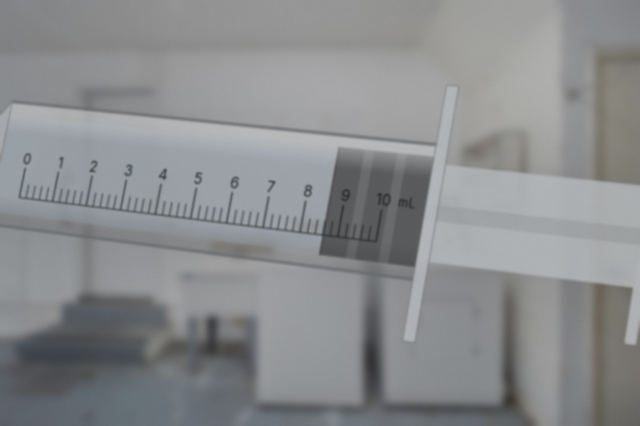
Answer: 8.6mL
